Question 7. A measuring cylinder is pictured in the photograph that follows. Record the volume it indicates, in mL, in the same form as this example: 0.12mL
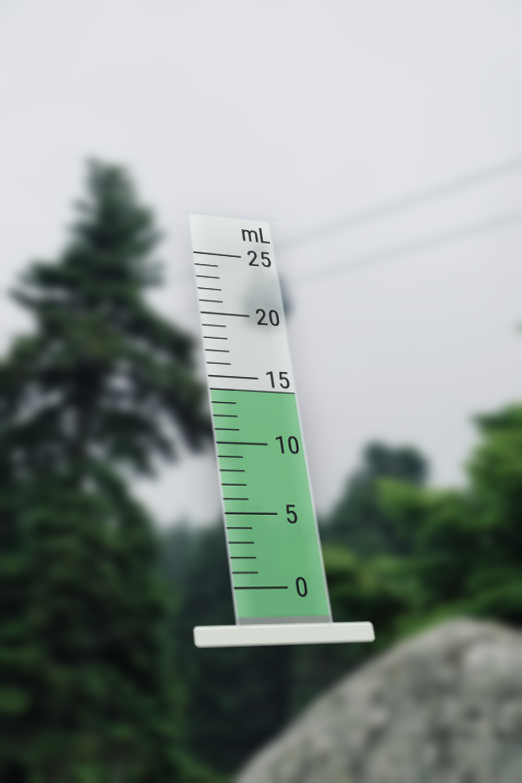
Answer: 14mL
